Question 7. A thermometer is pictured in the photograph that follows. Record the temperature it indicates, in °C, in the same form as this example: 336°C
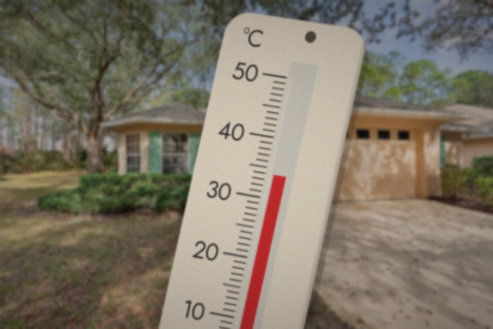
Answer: 34°C
